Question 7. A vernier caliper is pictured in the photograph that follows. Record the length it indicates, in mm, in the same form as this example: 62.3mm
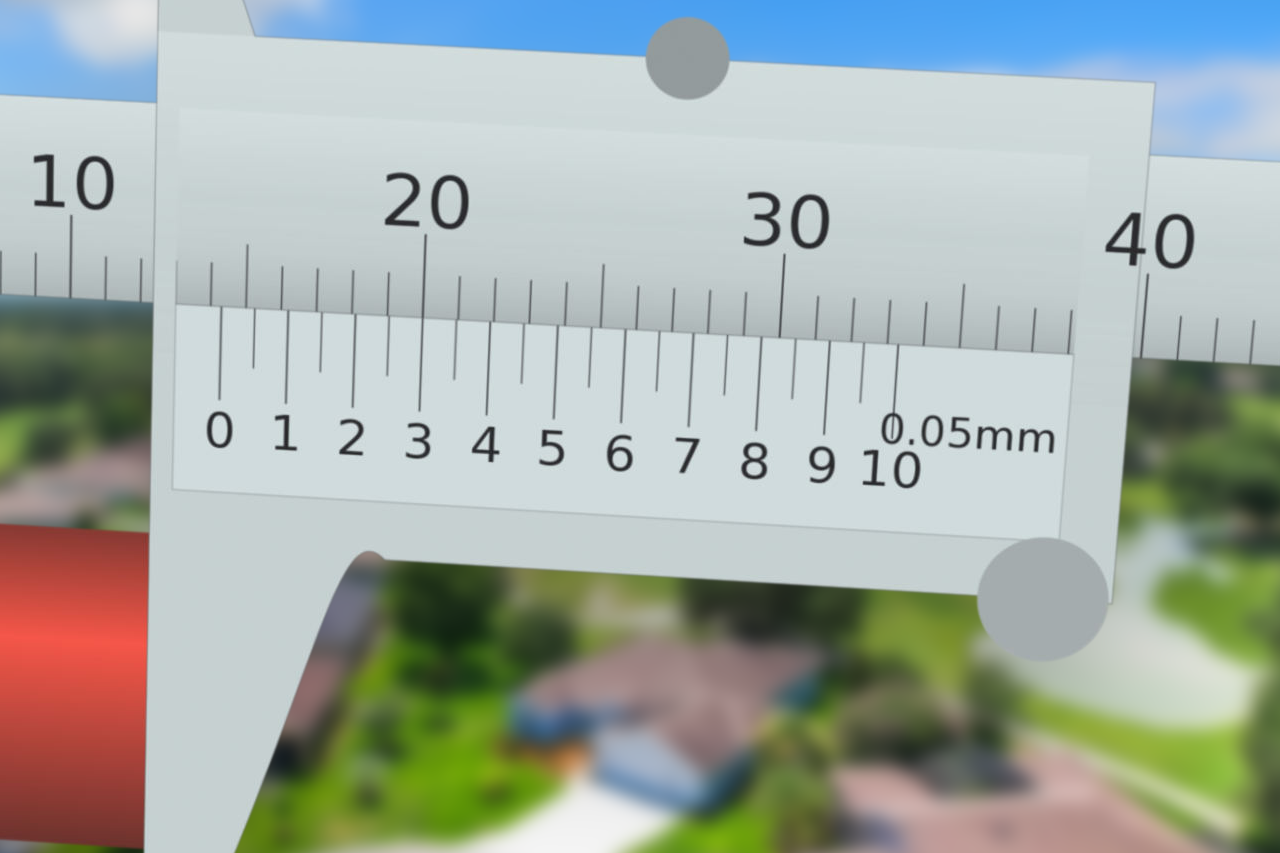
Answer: 14.30mm
